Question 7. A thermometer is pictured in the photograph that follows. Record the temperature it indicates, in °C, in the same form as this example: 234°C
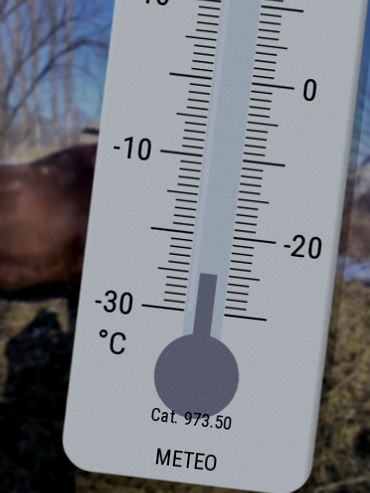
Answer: -25°C
